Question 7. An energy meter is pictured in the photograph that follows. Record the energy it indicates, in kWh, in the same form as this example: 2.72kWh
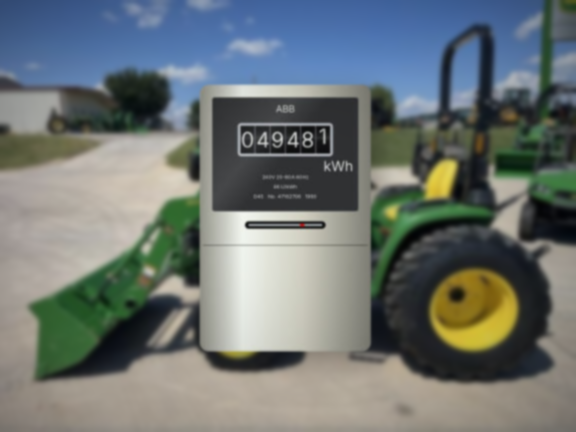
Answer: 49481kWh
